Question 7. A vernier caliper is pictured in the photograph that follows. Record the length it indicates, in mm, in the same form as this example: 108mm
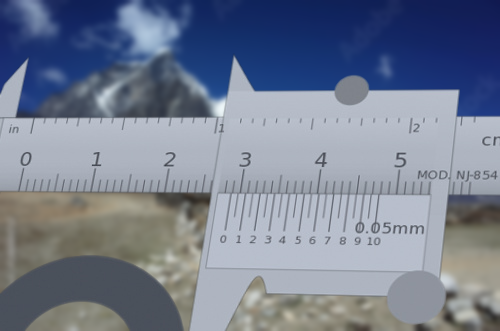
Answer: 28.8mm
